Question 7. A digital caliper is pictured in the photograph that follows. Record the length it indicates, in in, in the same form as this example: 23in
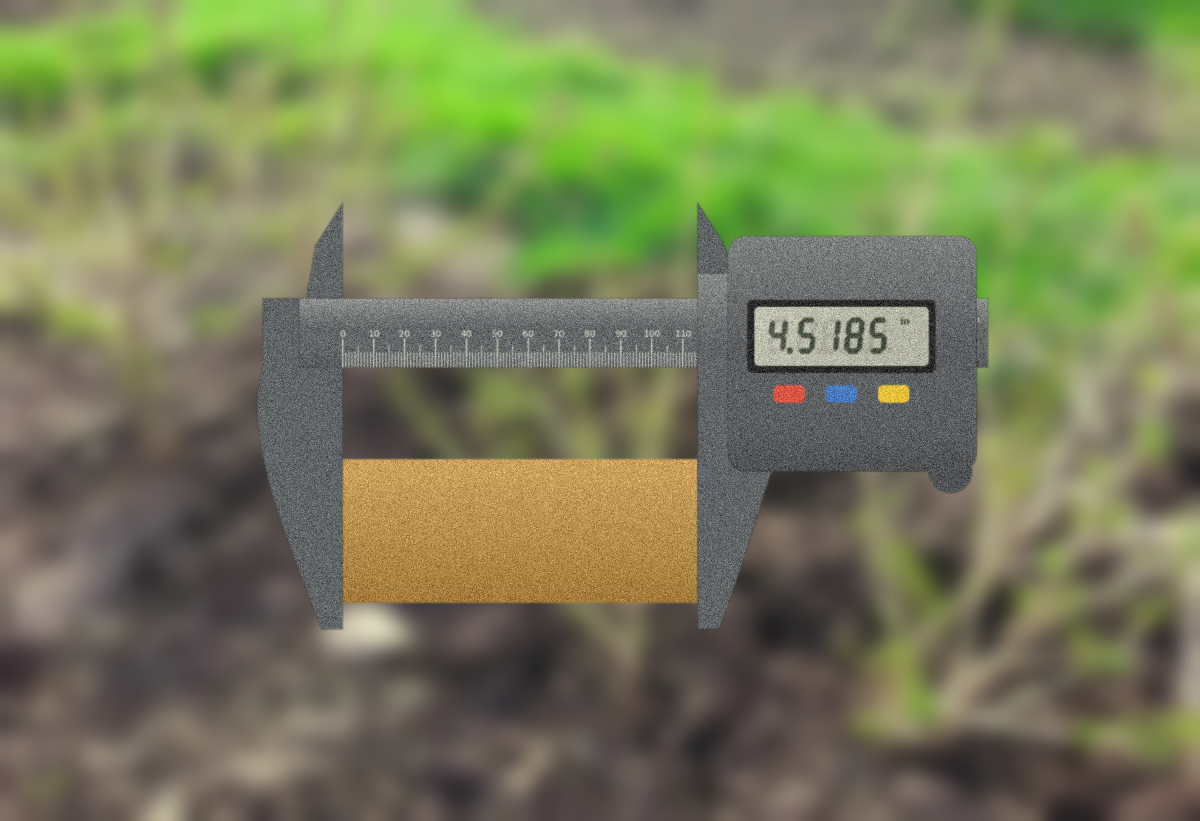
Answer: 4.5185in
